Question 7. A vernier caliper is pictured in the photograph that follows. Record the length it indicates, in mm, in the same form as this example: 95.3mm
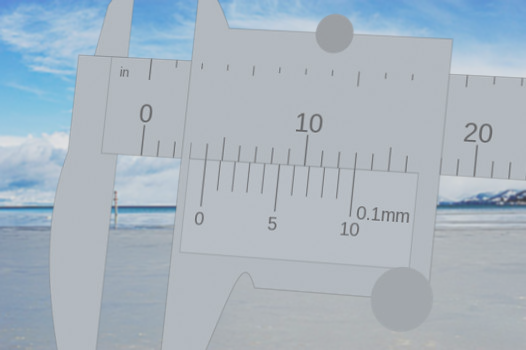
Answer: 4.0mm
